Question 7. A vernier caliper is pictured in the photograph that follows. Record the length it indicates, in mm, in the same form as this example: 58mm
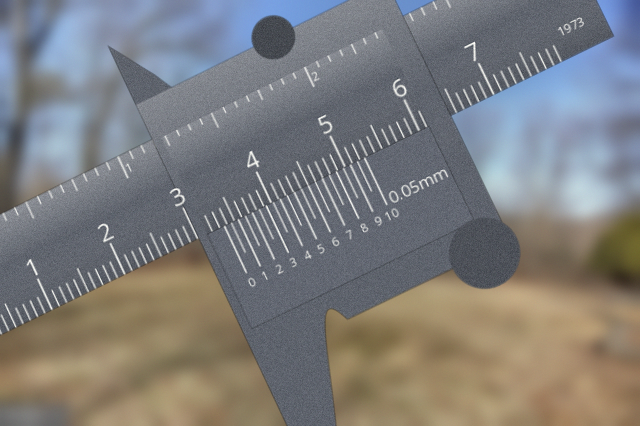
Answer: 33.6mm
